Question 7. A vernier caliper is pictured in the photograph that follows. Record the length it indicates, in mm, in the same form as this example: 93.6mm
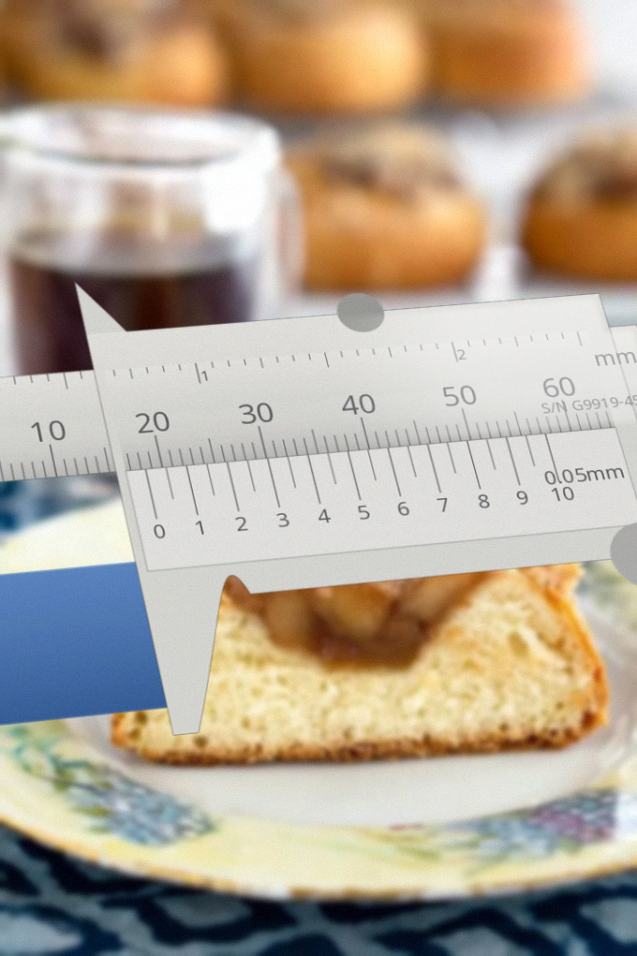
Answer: 18.4mm
